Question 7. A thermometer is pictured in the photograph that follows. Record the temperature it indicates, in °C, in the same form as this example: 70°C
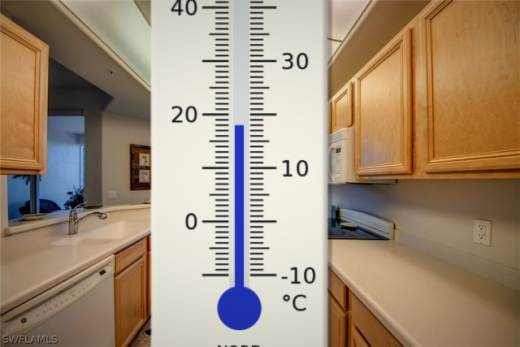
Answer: 18°C
